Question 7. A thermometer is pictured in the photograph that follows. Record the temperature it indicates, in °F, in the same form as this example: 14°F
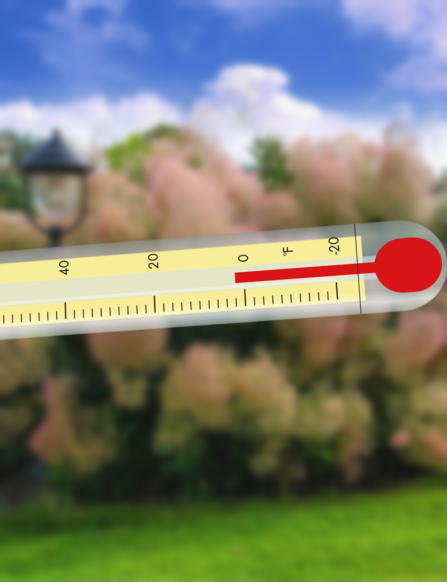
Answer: 2°F
